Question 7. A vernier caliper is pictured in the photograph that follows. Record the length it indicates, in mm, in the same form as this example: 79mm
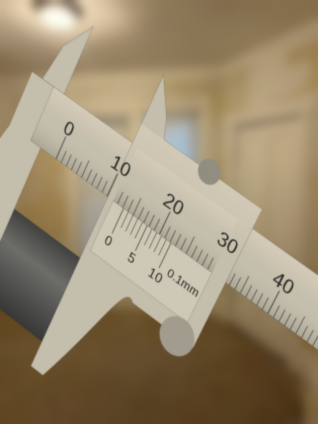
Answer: 13.2mm
